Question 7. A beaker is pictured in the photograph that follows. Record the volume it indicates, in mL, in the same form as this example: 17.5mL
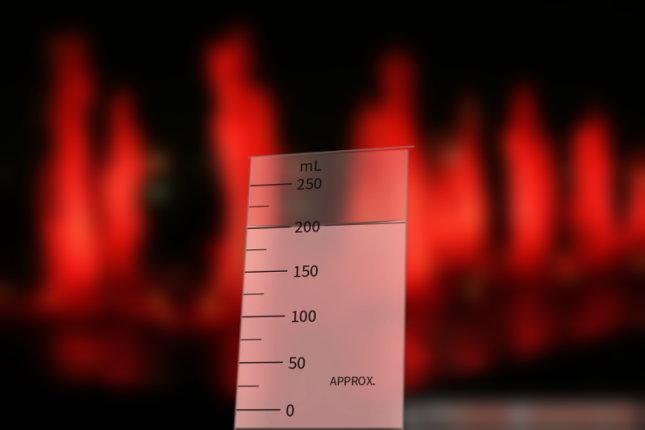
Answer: 200mL
